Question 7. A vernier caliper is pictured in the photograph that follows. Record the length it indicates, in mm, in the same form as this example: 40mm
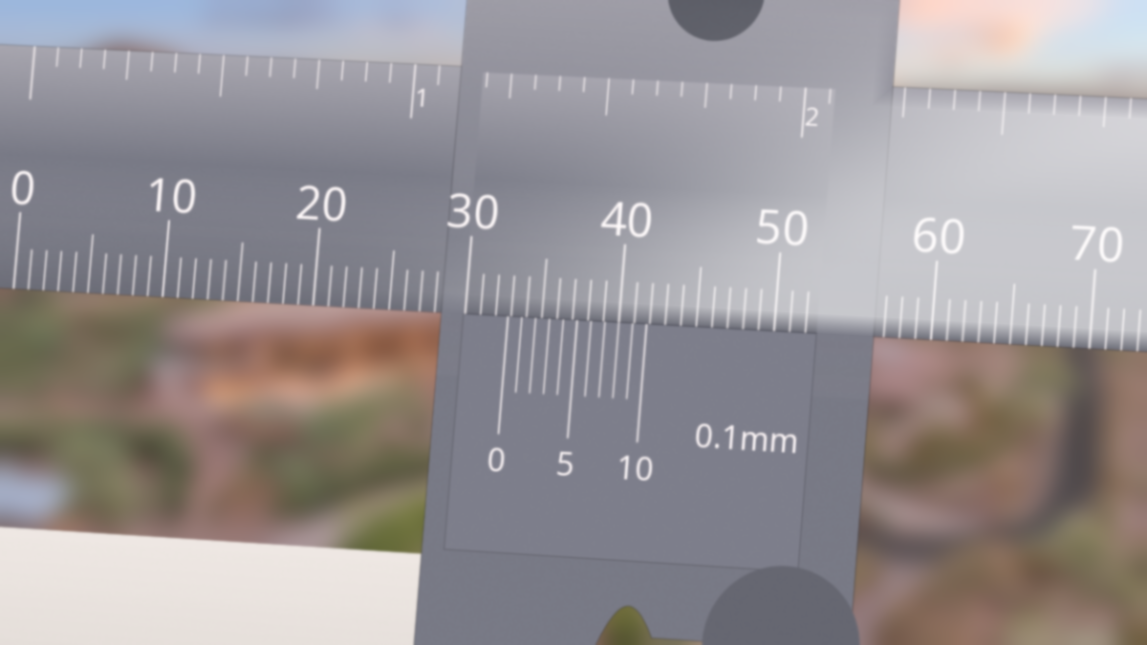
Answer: 32.8mm
